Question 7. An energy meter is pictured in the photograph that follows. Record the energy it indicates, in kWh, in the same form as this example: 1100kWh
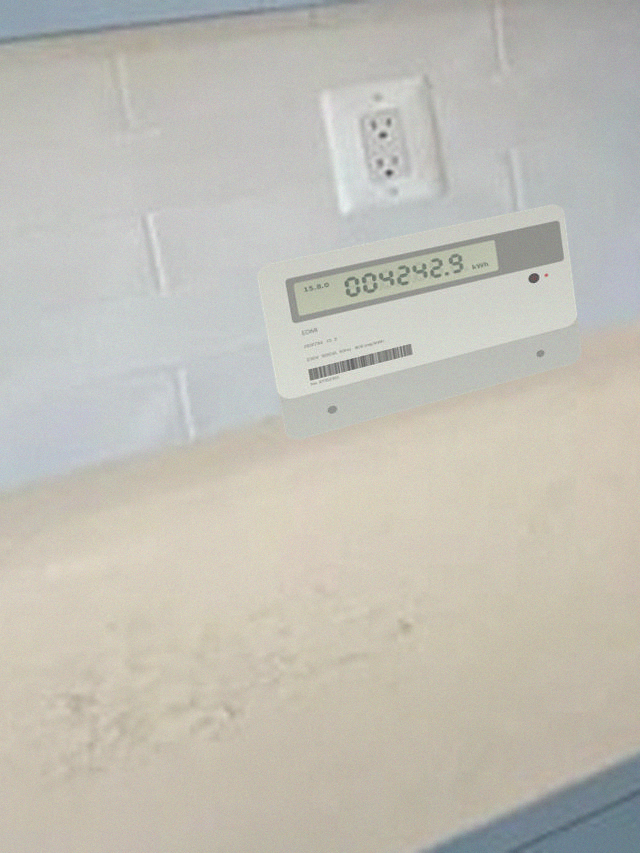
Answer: 4242.9kWh
